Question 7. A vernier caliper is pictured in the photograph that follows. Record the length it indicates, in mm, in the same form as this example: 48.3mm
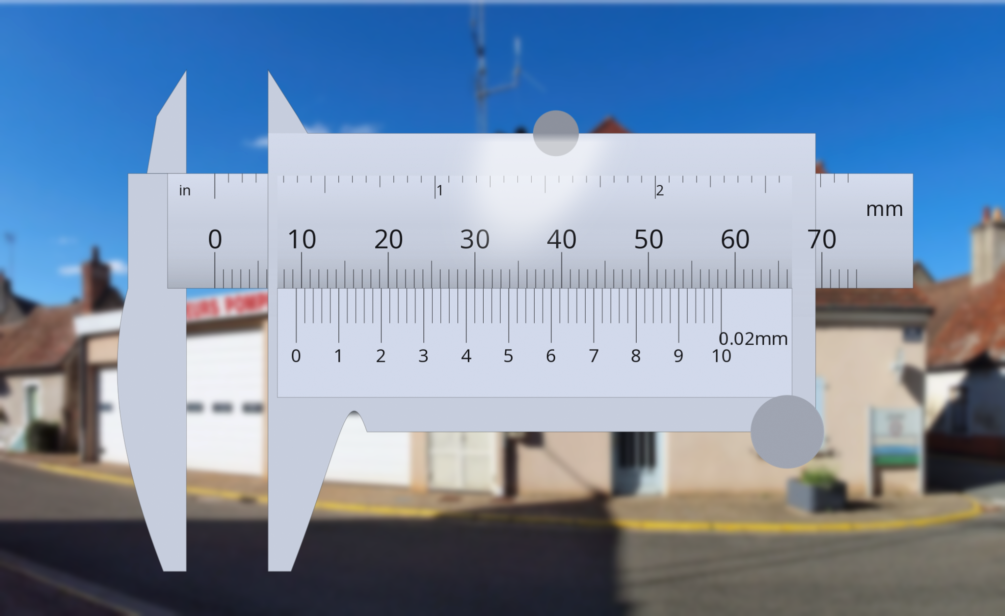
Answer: 9.4mm
